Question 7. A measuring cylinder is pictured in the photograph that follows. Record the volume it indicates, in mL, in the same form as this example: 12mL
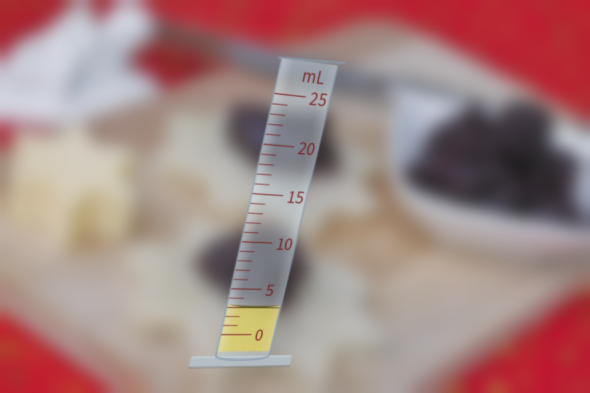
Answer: 3mL
